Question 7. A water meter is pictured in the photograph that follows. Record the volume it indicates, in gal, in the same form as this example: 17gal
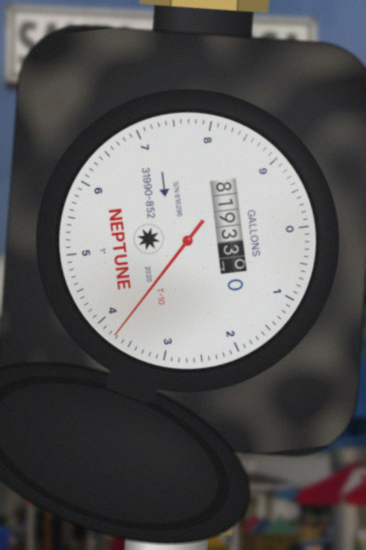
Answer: 8193363.7gal
